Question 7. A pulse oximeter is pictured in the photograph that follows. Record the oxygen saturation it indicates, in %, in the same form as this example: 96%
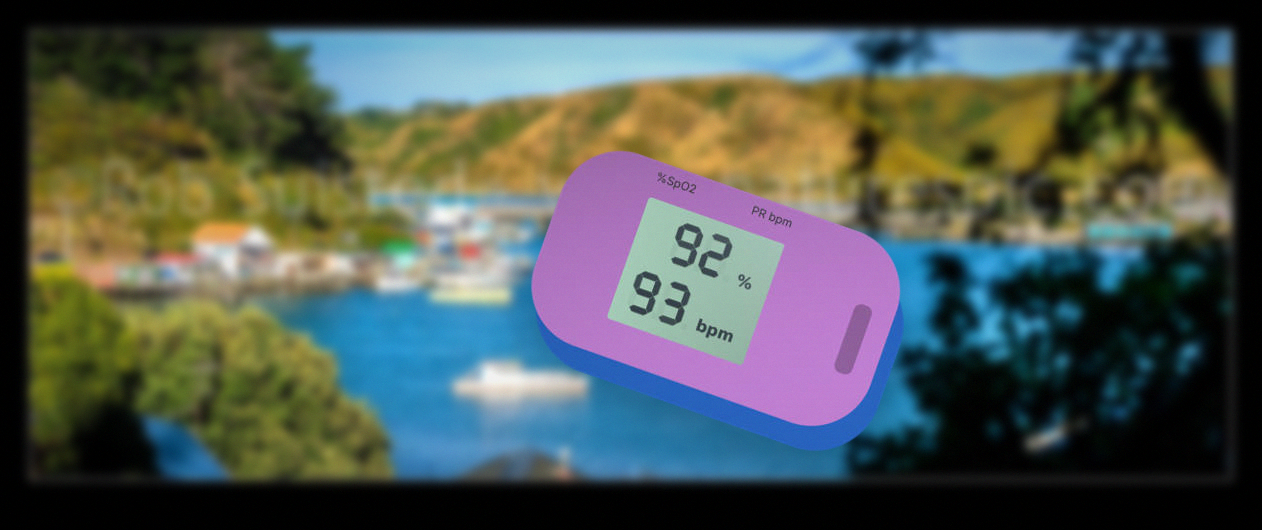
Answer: 92%
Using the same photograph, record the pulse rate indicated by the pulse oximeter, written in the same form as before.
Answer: 93bpm
